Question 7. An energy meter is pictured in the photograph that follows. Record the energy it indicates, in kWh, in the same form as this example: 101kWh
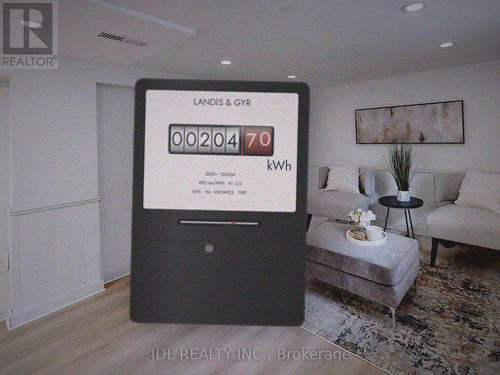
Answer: 204.70kWh
